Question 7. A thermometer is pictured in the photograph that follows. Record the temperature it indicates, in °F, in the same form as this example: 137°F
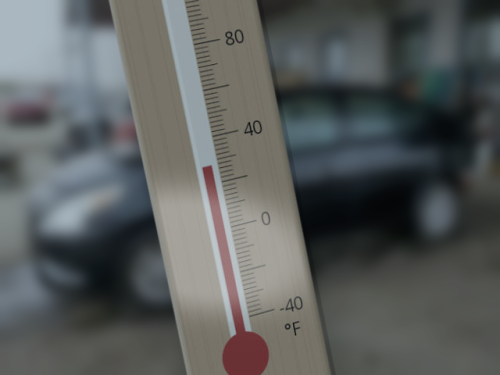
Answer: 28°F
